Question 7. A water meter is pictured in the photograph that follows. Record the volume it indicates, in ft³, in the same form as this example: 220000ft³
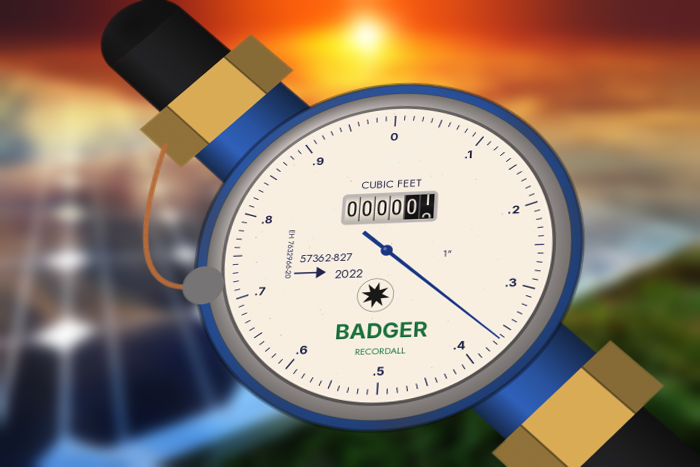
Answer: 1.36ft³
